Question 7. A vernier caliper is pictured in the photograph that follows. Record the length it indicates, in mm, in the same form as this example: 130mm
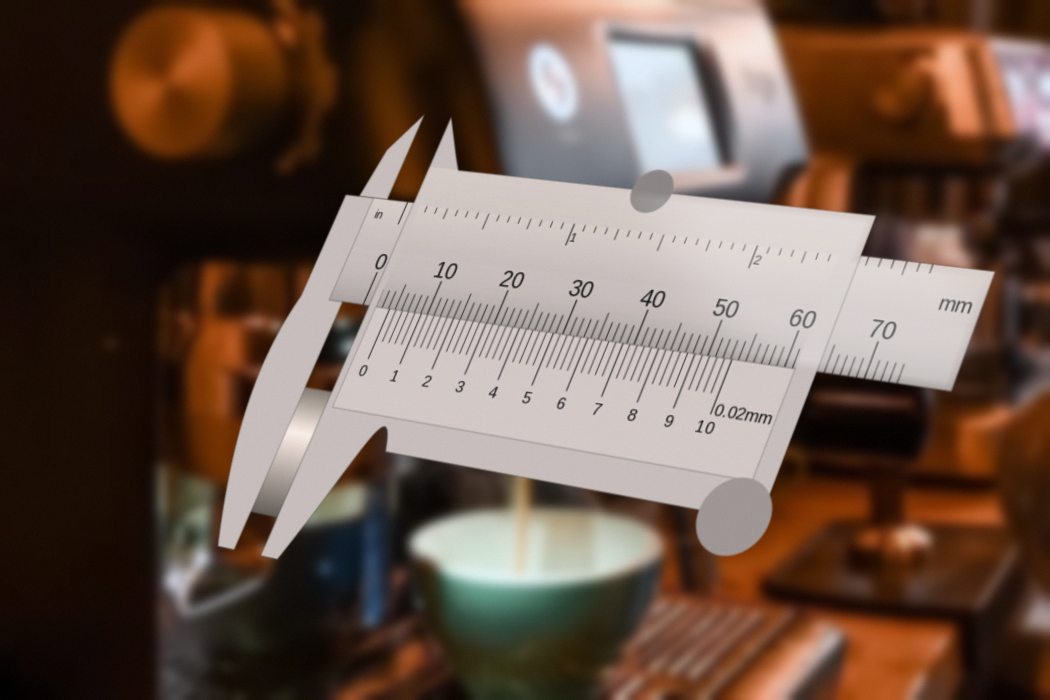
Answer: 4.2mm
